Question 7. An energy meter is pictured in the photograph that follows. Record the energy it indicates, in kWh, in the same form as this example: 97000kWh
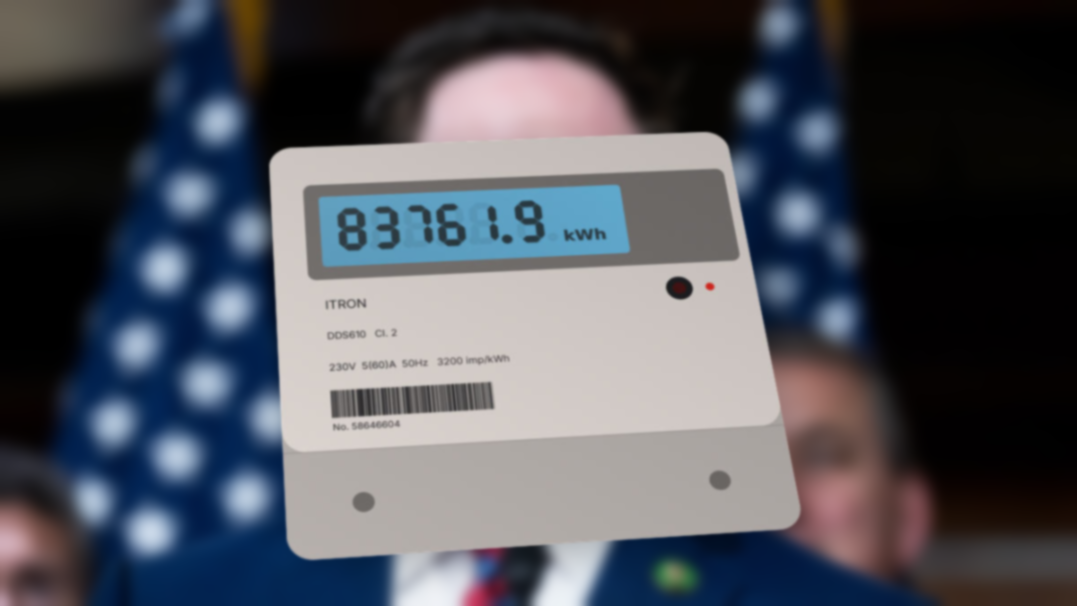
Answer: 83761.9kWh
